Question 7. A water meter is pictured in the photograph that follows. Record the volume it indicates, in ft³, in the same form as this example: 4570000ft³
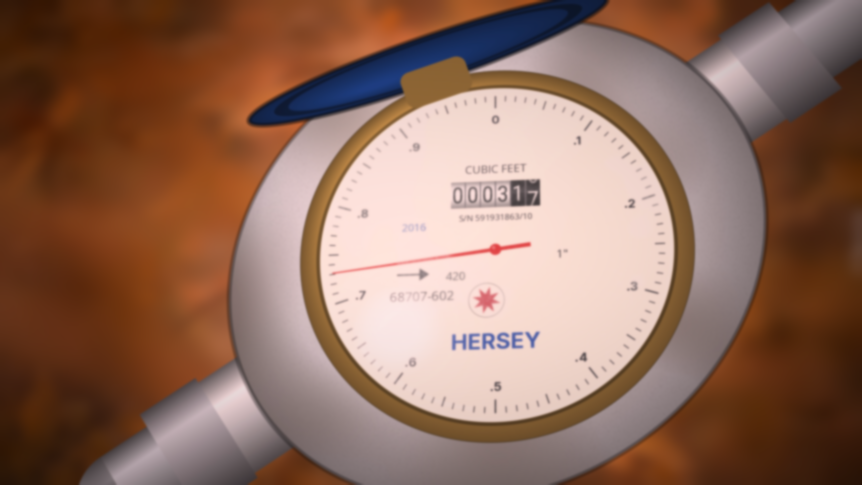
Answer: 316.73ft³
